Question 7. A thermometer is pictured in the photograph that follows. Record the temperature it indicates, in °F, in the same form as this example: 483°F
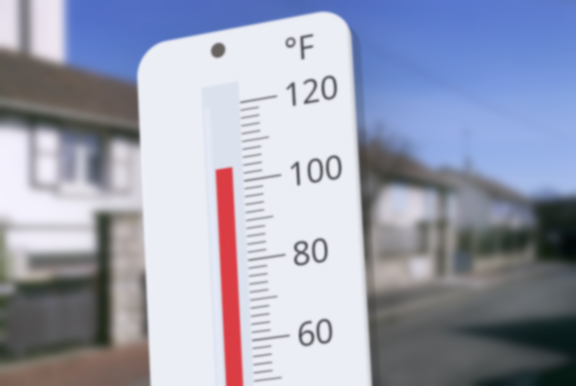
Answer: 104°F
